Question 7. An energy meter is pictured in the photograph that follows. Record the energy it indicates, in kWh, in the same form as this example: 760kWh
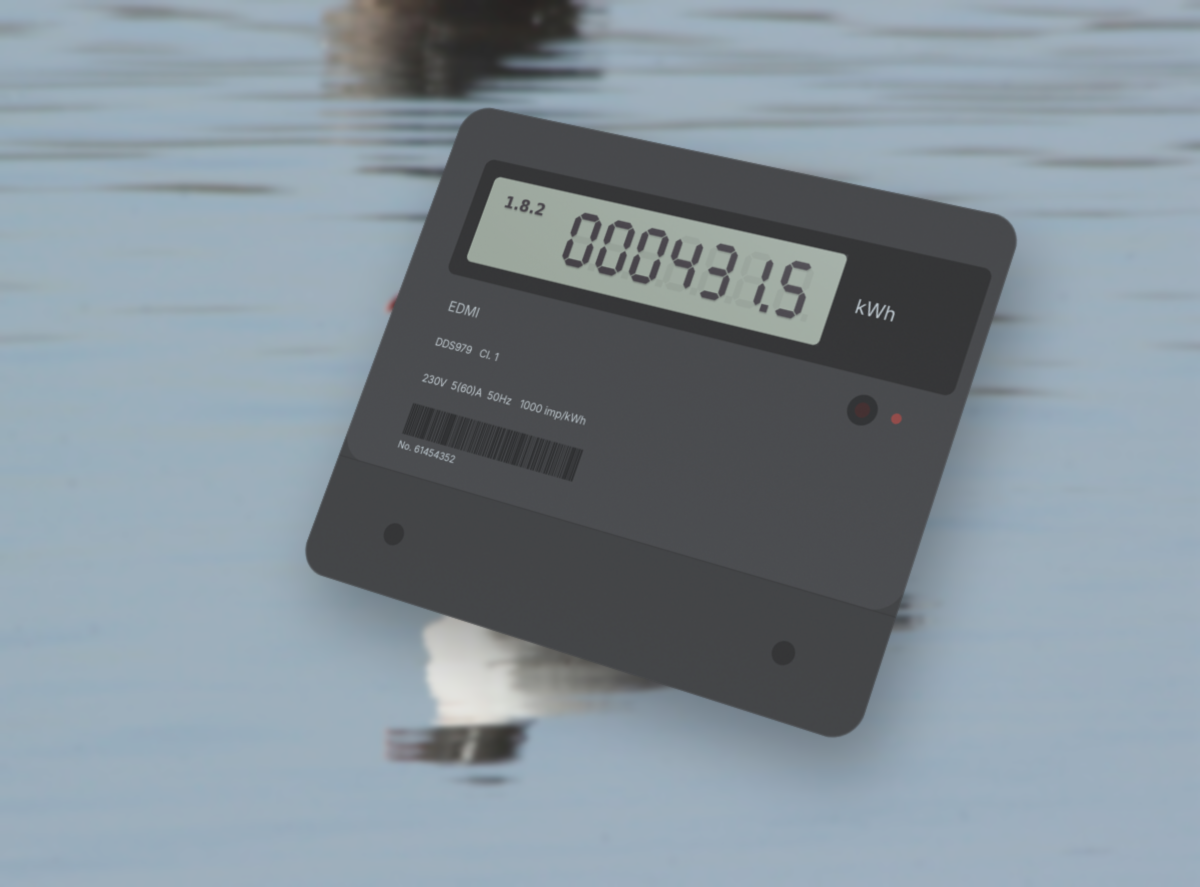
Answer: 431.5kWh
